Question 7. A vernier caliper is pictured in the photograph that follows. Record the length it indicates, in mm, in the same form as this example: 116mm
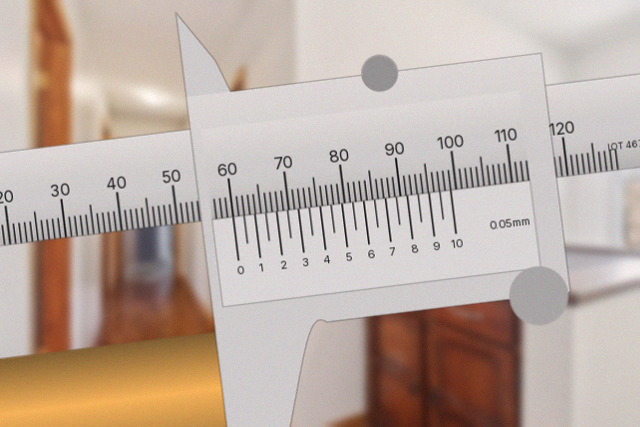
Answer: 60.0mm
